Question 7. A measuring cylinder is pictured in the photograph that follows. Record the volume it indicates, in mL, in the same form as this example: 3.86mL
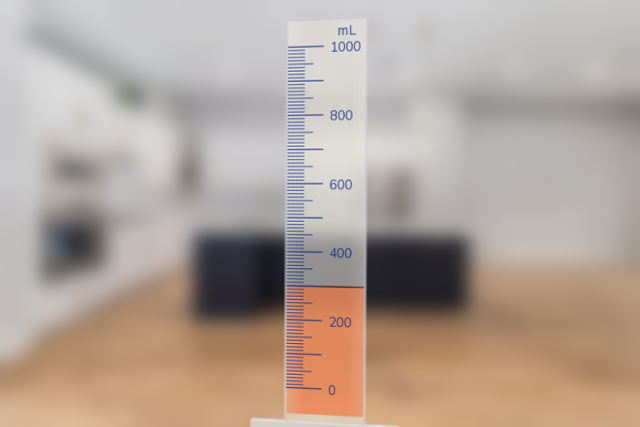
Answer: 300mL
